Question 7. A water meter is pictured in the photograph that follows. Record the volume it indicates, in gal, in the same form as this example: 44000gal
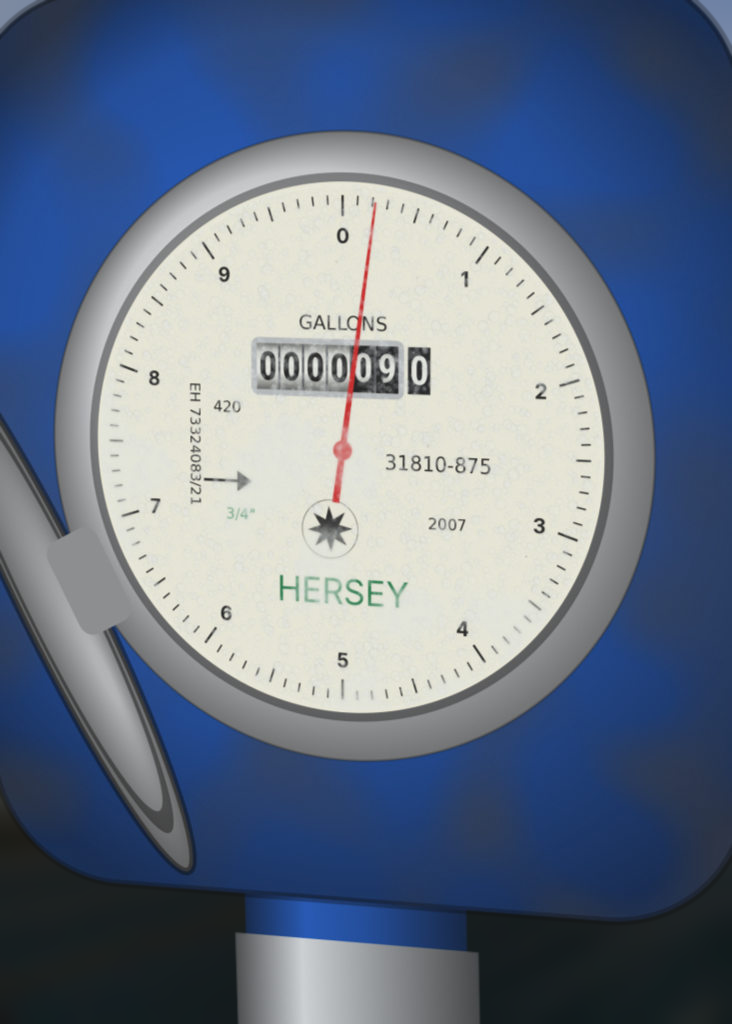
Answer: 90.2gal
